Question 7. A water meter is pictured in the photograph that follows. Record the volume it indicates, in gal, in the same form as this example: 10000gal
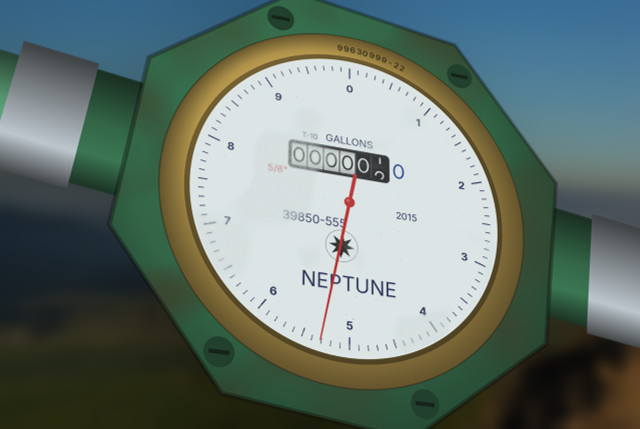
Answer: 15.3gal
